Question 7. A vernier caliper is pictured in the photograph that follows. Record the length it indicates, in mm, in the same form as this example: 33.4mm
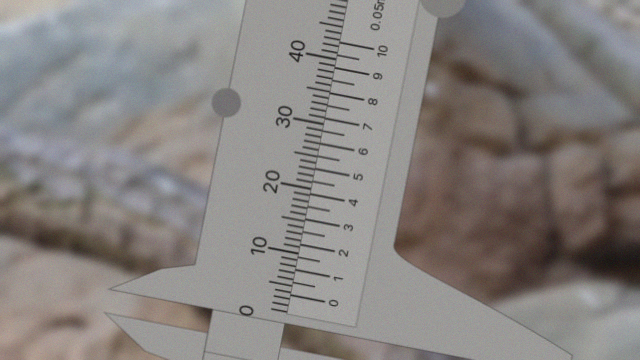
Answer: 3.6mm
